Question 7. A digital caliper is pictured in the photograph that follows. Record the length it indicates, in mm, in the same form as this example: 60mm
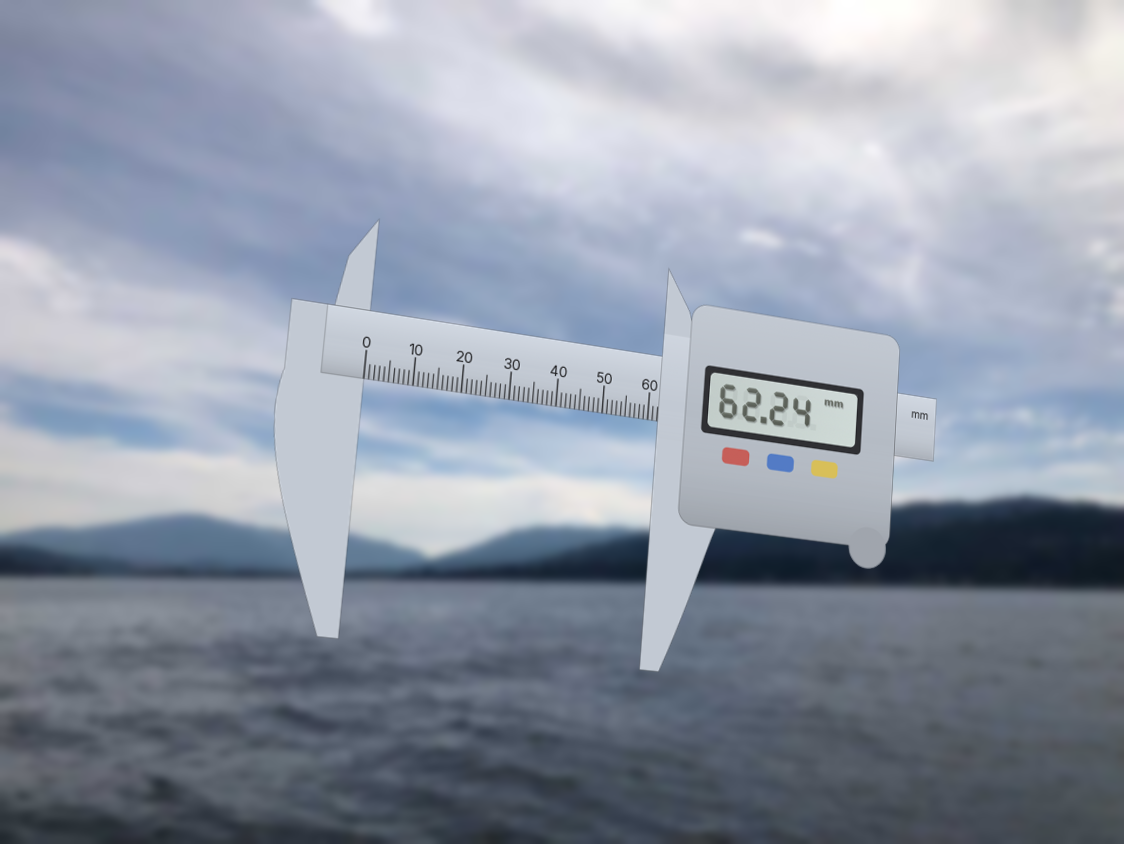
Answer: 62.24mm
